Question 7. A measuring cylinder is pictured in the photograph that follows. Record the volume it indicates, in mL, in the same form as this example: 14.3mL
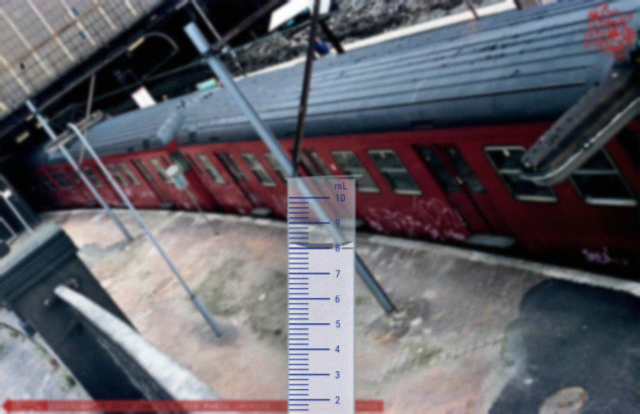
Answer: 8mL
